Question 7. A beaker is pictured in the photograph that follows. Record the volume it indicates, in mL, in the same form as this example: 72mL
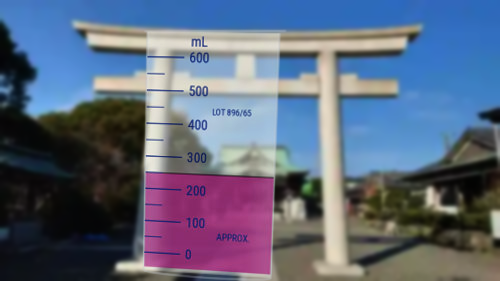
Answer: 250mL
